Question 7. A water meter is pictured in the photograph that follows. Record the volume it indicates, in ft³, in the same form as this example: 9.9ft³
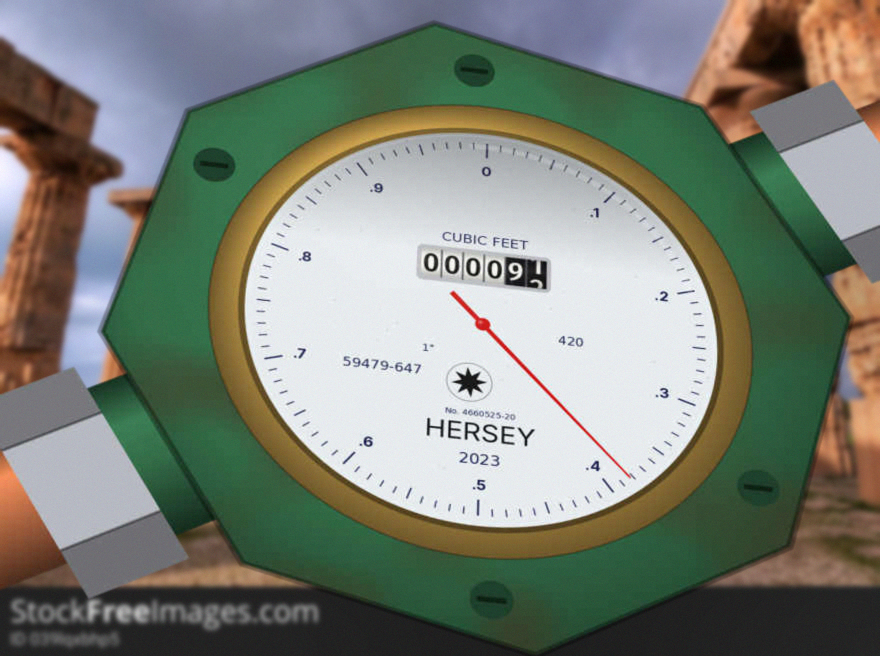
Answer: 91.38ft³
